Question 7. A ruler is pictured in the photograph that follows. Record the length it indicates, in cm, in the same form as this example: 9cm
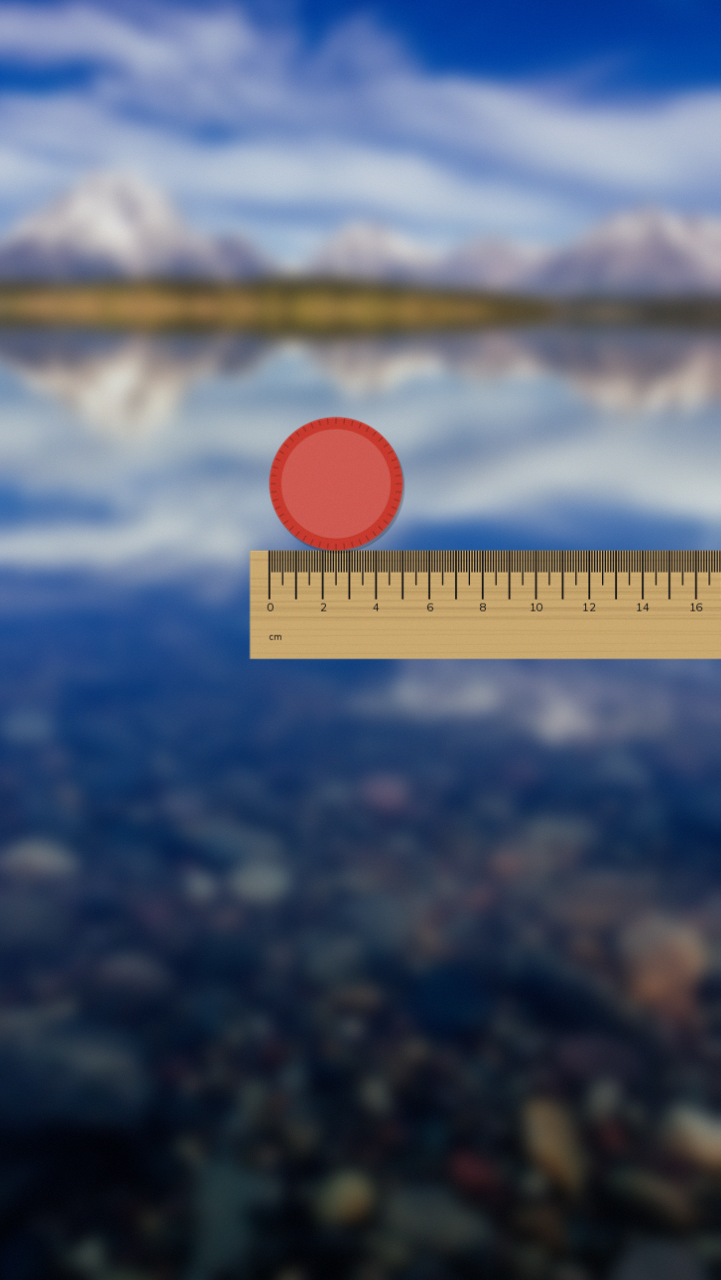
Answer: 5cm
